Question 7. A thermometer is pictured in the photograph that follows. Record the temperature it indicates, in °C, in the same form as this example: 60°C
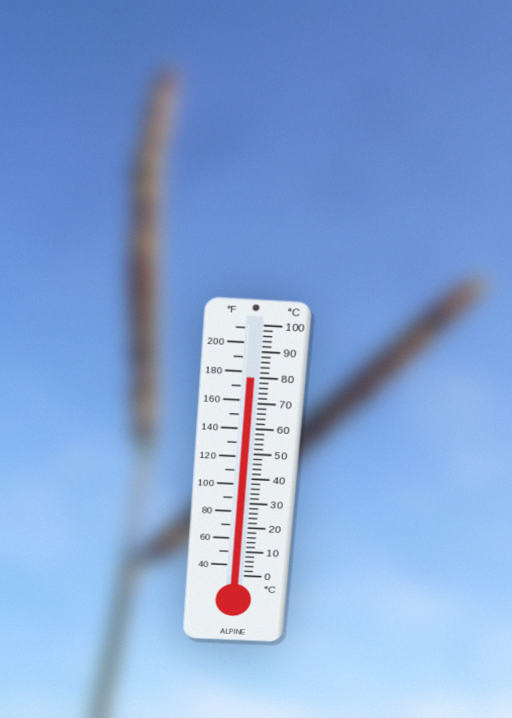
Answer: 80°C
